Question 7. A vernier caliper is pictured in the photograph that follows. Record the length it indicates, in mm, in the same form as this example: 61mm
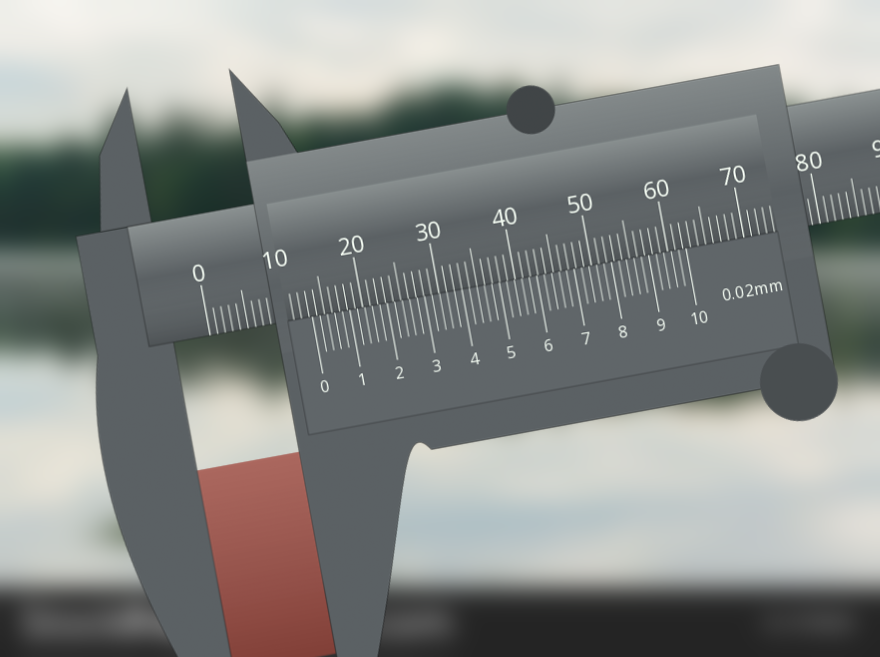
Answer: 13.4mm
